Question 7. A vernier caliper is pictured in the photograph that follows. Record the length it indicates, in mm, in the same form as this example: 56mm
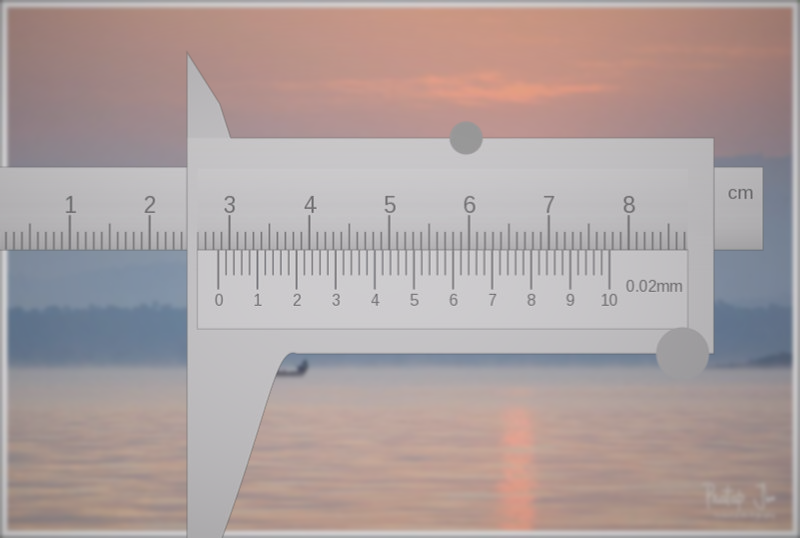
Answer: 28.6mm
